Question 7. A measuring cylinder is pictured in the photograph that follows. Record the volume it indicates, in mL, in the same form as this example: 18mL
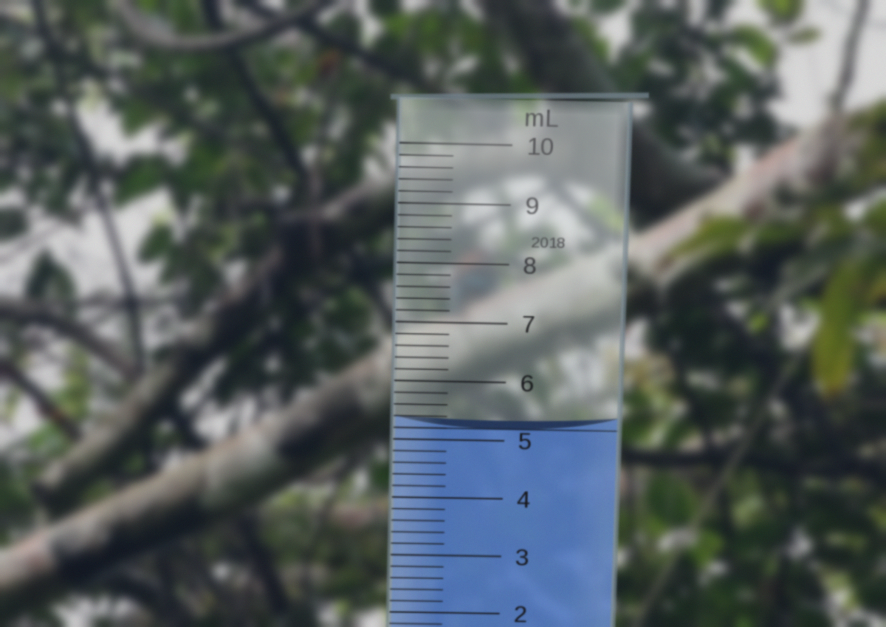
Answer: 5.2mL
